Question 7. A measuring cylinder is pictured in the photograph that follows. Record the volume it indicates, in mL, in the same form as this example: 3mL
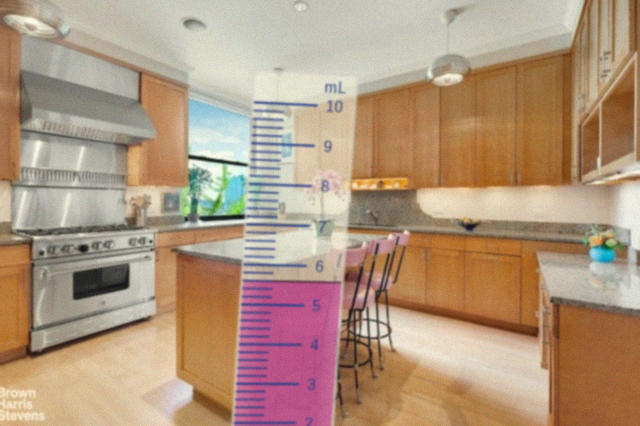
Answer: 5.6mL
